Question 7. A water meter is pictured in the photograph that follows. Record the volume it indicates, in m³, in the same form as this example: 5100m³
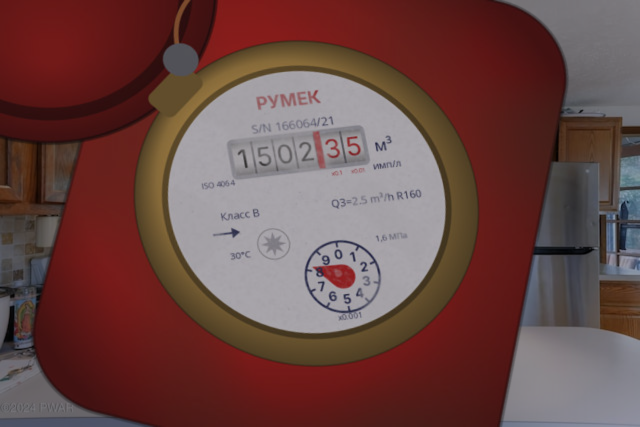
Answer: 1502.358m³
